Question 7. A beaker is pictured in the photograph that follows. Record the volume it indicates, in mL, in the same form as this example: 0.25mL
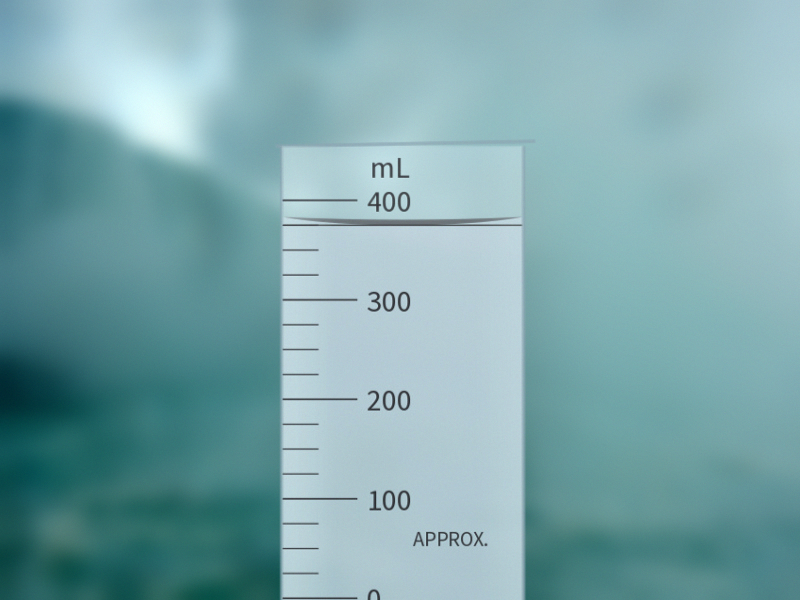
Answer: 375mL
